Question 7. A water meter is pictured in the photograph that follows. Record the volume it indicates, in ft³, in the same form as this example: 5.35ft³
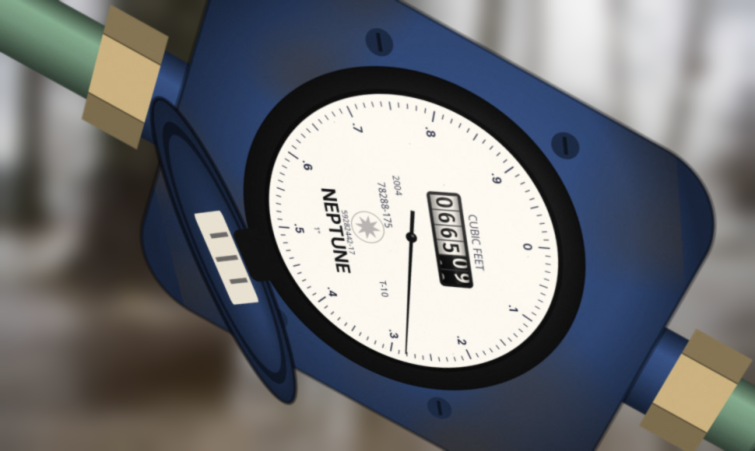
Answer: 66509.28ft³
